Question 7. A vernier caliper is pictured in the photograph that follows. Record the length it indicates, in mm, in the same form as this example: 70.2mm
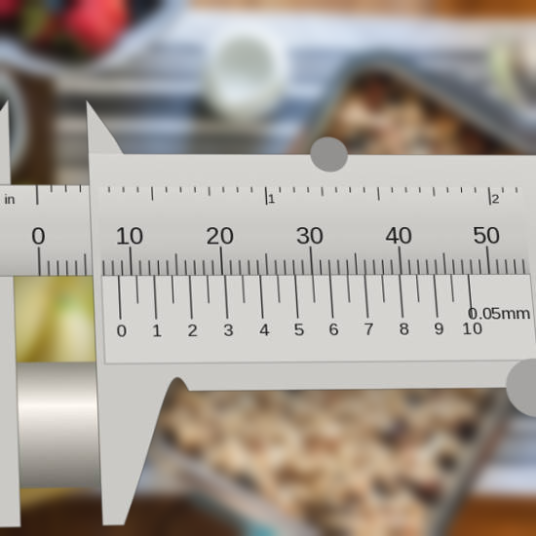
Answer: 8.6mm
